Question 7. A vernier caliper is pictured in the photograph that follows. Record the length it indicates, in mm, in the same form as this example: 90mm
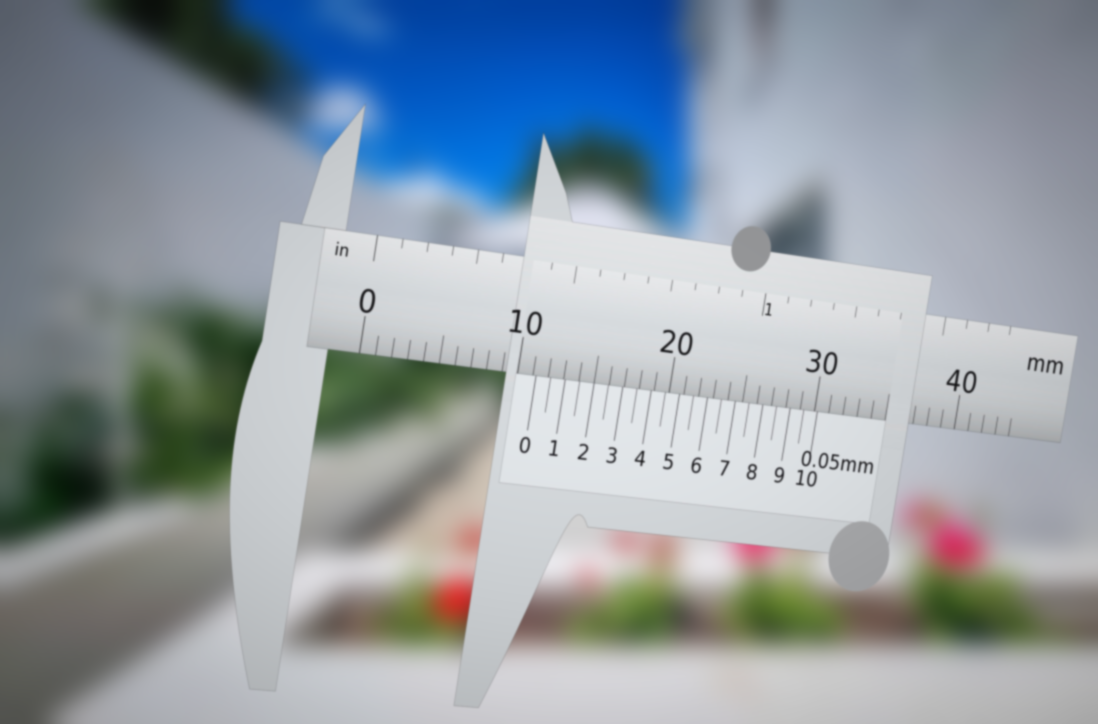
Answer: 11.2mm
